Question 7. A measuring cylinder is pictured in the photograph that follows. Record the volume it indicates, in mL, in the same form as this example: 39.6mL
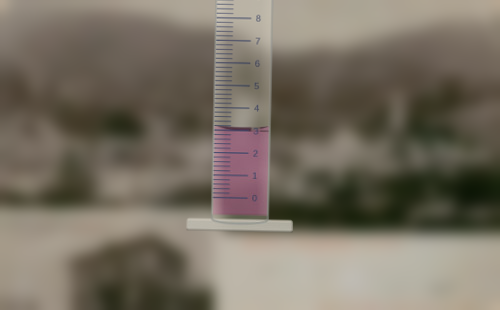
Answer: 3mL
